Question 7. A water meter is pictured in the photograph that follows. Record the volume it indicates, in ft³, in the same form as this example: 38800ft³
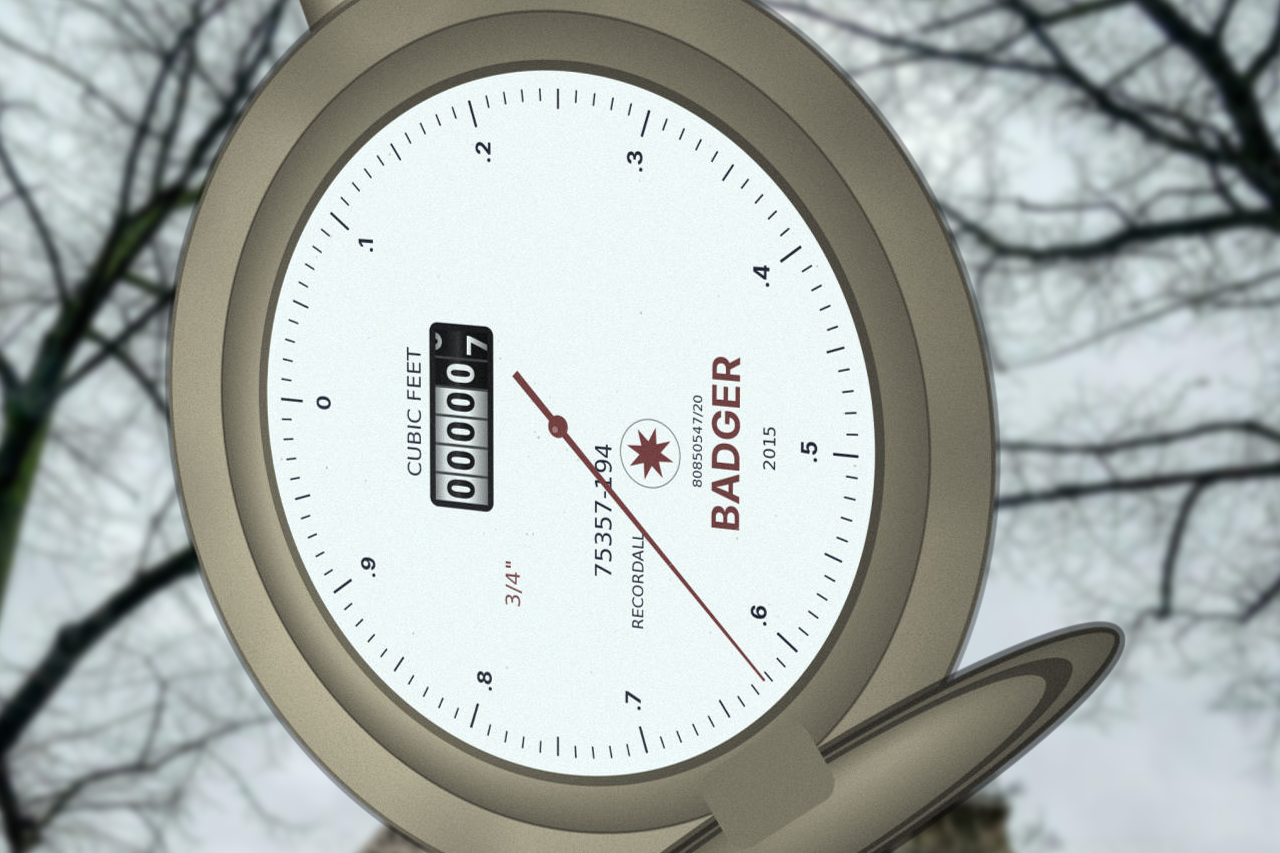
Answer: 6.62ft³
